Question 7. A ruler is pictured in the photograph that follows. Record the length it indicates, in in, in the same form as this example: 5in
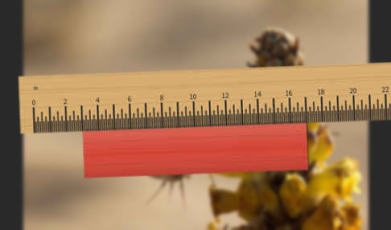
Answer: 14in
